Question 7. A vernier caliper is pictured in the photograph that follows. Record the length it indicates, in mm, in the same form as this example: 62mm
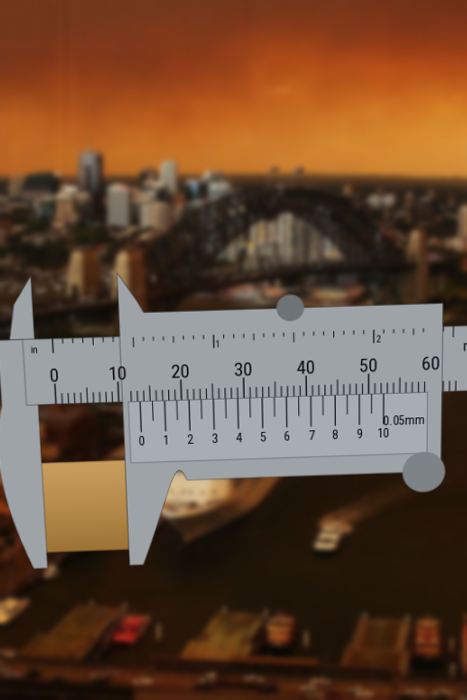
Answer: 13.4mm
